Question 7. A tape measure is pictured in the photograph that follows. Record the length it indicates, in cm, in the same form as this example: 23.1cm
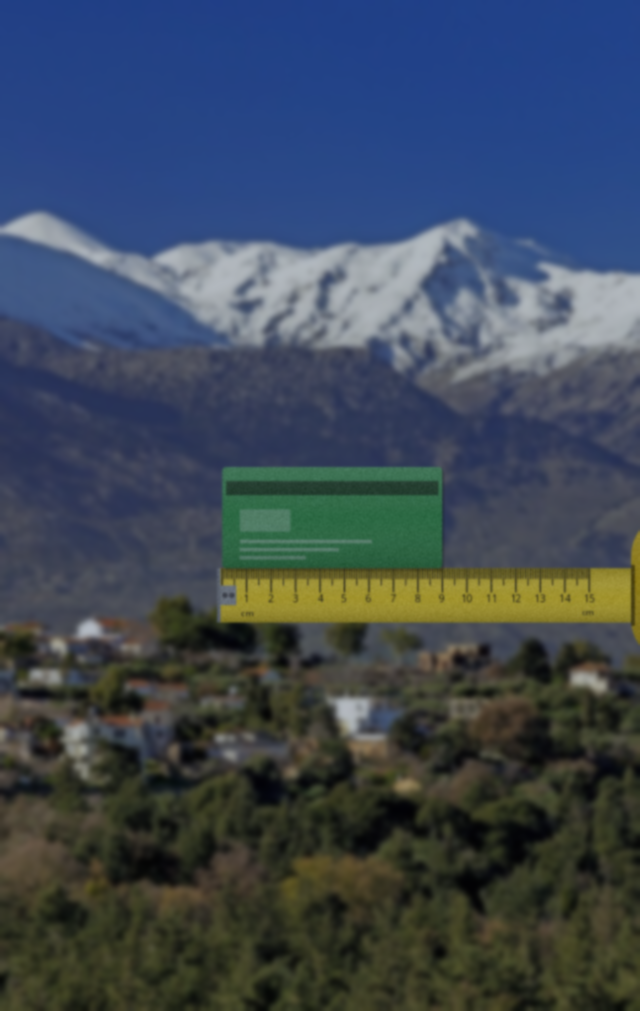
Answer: 9cm
